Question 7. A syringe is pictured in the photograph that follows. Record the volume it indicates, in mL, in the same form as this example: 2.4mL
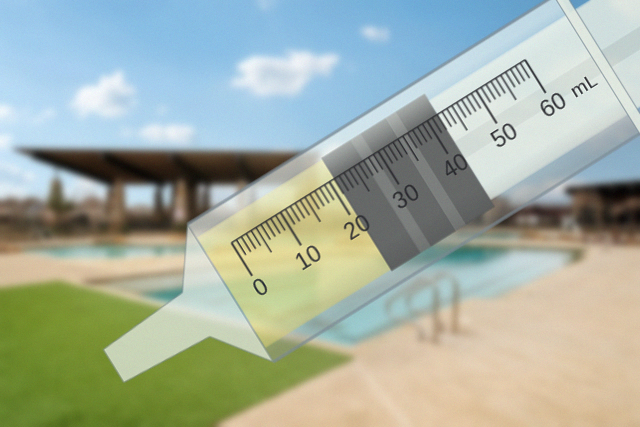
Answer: 21mL
